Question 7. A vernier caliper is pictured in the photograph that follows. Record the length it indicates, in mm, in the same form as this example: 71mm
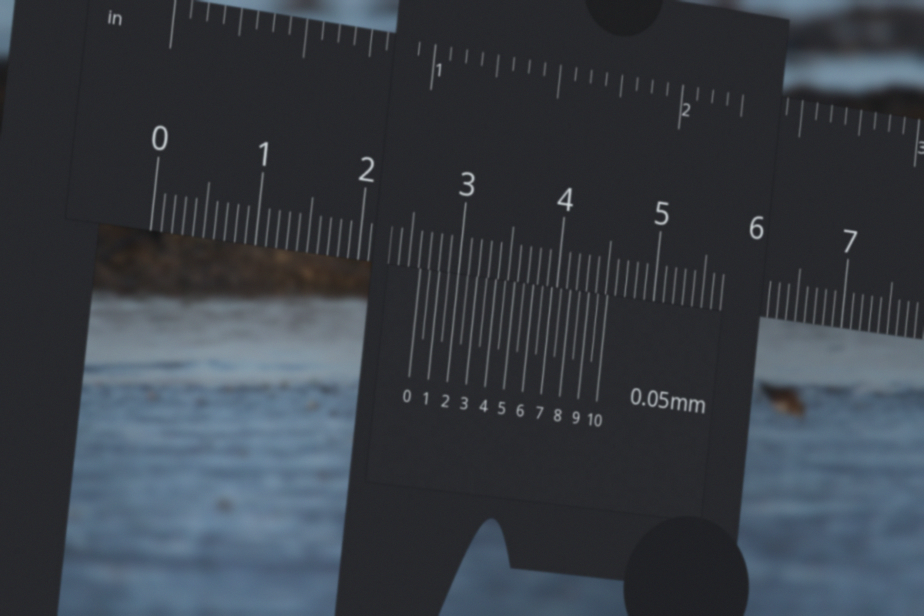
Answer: 26.2mm
